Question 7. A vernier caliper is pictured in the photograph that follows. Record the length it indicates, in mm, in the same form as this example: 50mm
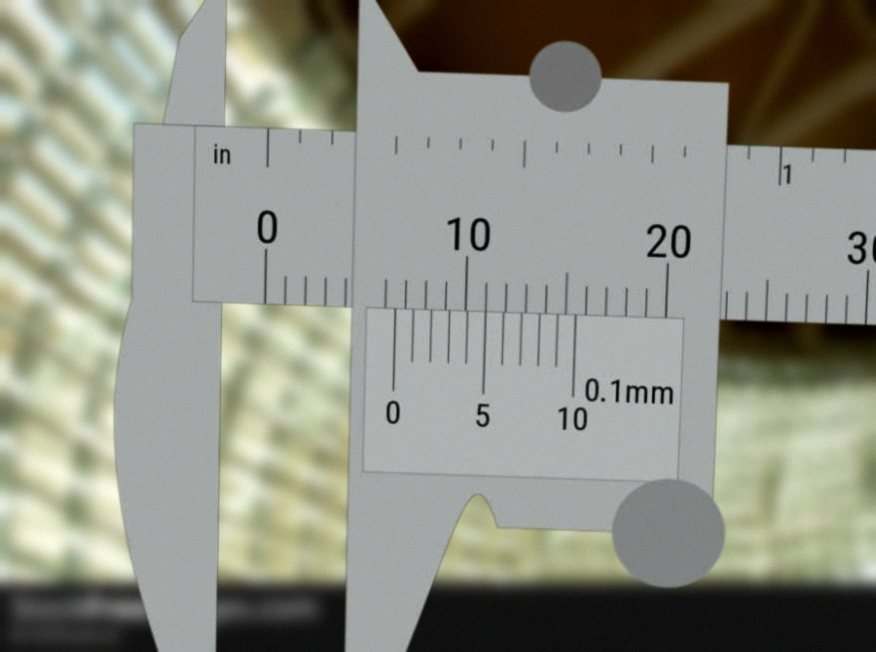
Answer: 6.5mm
